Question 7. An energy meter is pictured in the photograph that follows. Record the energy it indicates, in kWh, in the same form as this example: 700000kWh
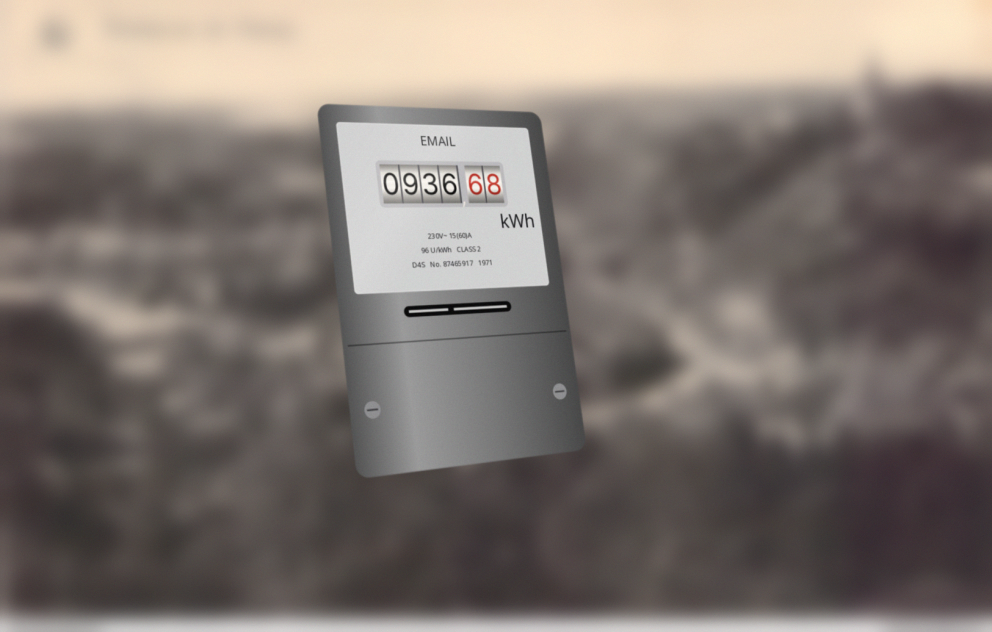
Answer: 936.68kWh
